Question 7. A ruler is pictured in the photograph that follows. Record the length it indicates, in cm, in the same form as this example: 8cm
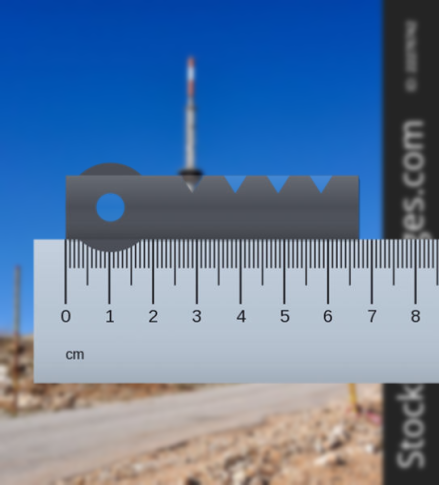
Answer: 6.7cm
